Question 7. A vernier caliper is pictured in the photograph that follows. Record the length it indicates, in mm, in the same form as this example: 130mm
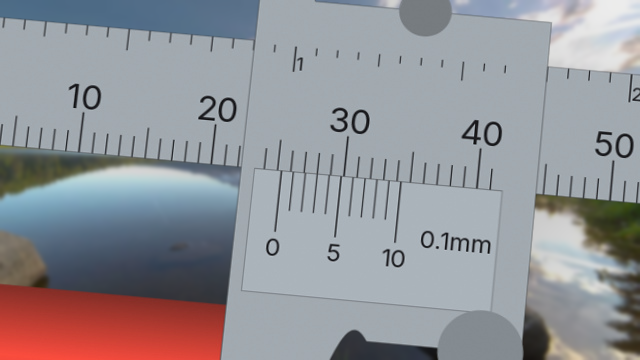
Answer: 25.3mm
